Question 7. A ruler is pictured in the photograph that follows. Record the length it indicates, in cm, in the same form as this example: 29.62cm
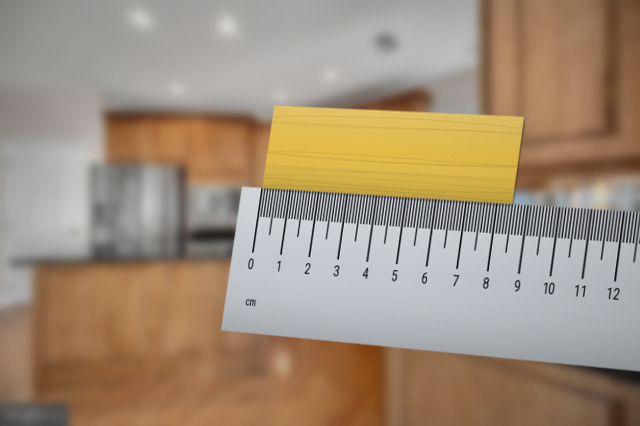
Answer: 8.5cm
